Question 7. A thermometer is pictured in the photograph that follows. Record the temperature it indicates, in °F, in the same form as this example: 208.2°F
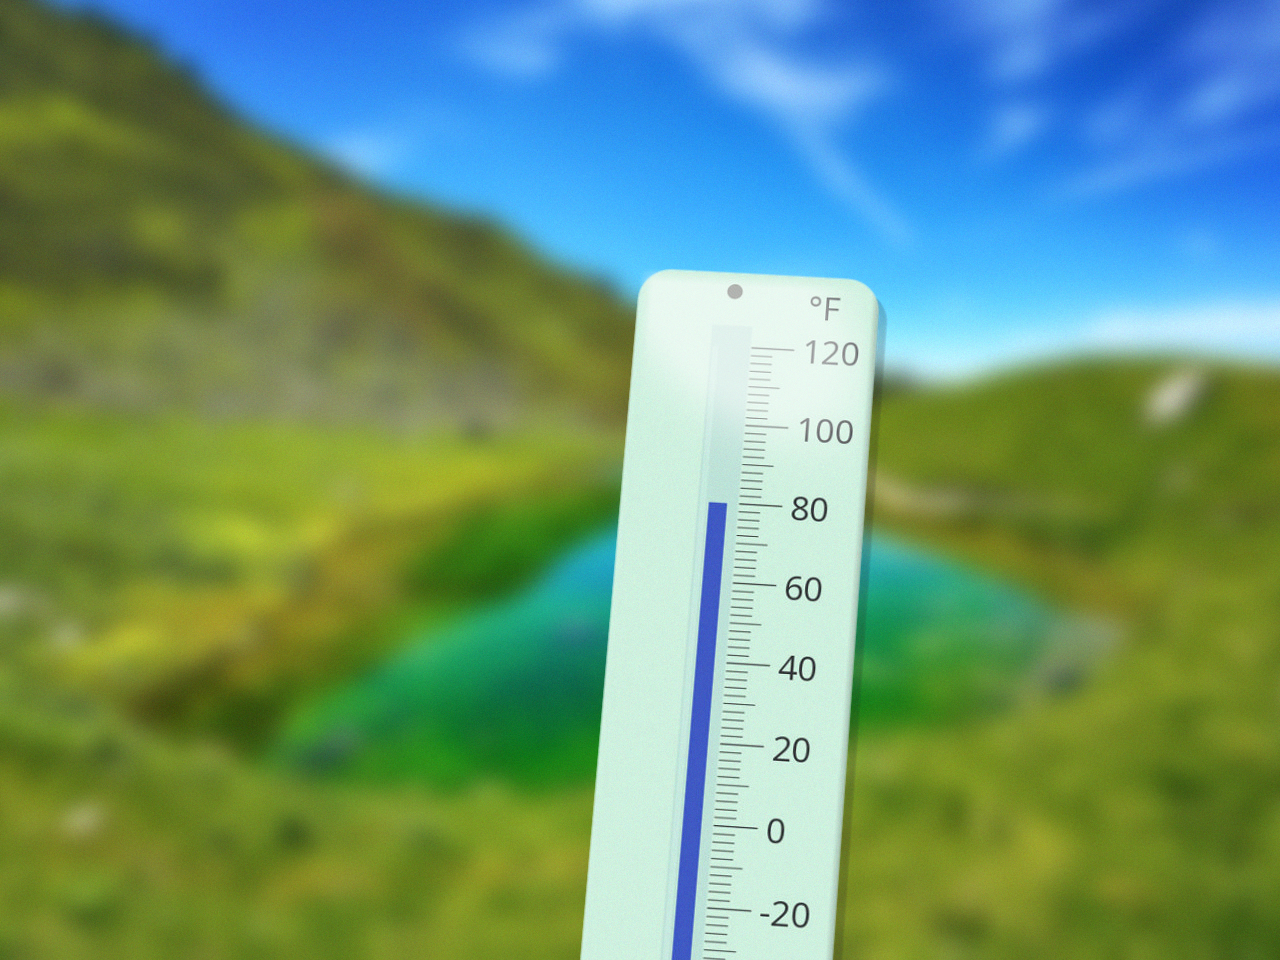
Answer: 80°F
